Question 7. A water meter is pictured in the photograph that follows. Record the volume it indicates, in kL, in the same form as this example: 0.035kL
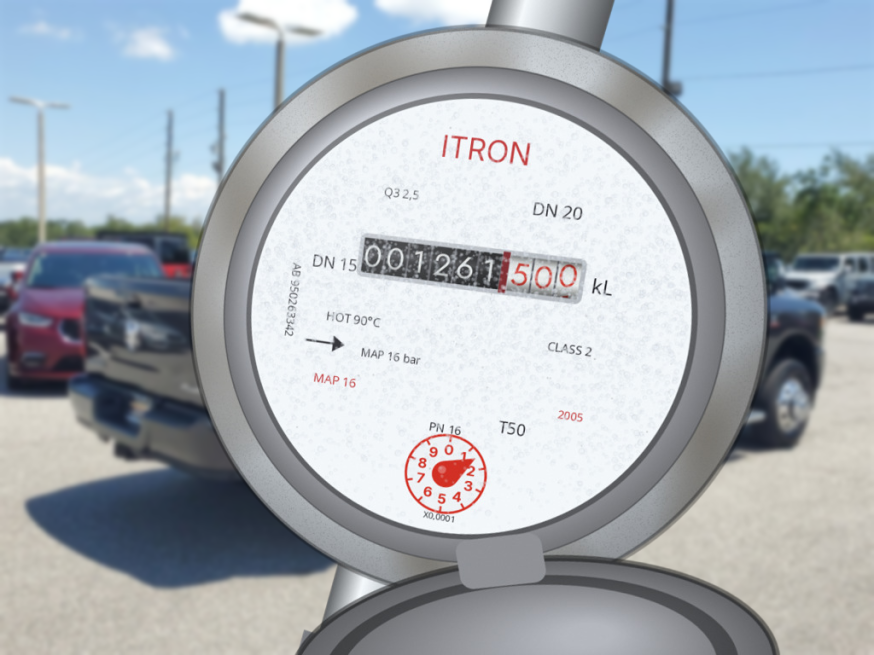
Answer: 1261.5001kL
